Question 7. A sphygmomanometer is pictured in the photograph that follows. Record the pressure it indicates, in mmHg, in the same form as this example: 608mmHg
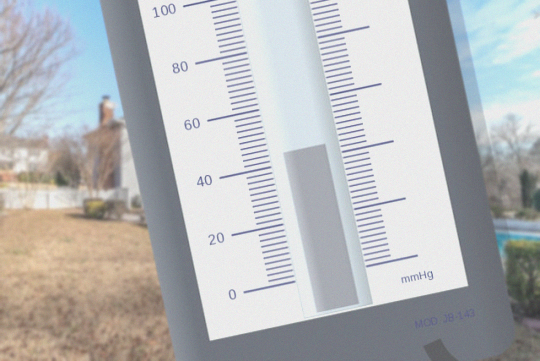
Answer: 44mmHg
